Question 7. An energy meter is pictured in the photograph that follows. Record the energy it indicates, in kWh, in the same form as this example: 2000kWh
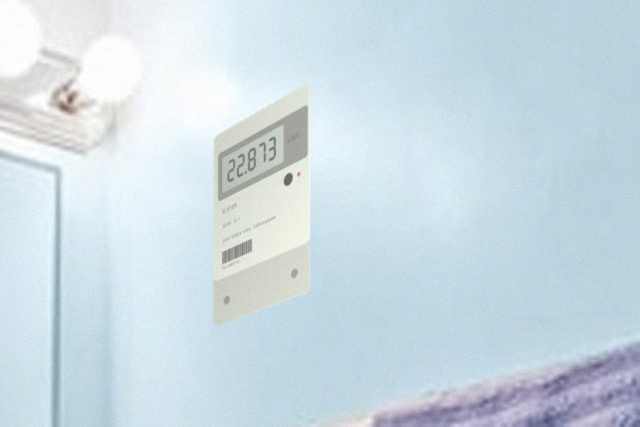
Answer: 22.873kWh
